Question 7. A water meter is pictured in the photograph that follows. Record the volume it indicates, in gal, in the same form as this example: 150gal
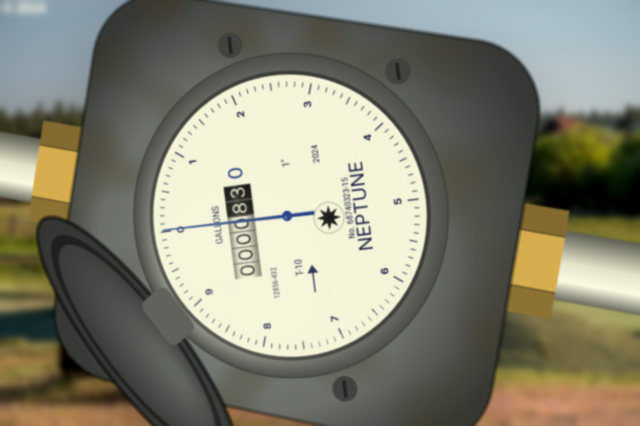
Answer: 830.0gal
